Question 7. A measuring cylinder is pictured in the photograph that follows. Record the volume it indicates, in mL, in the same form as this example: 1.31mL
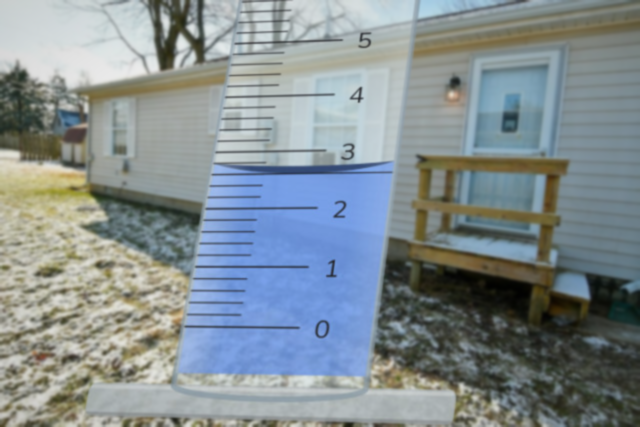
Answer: 2.6mL
